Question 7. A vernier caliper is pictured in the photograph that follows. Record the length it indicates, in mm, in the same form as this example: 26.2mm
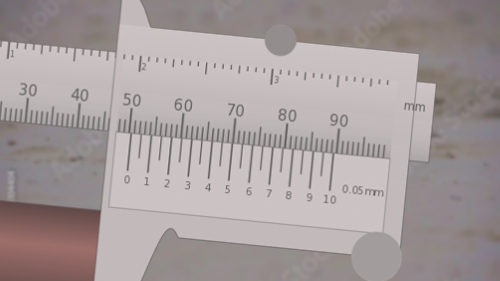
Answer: 50.4mm
